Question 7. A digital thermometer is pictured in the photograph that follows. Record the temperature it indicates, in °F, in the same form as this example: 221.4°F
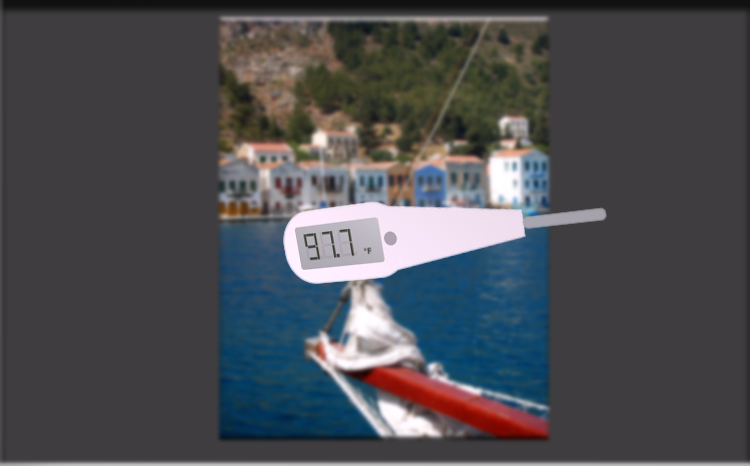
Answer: 97.7°F
